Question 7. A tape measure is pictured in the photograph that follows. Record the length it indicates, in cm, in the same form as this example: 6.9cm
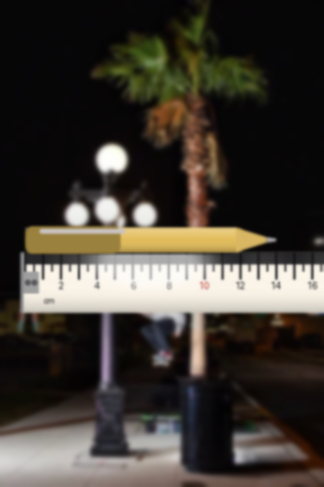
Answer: 14cm
